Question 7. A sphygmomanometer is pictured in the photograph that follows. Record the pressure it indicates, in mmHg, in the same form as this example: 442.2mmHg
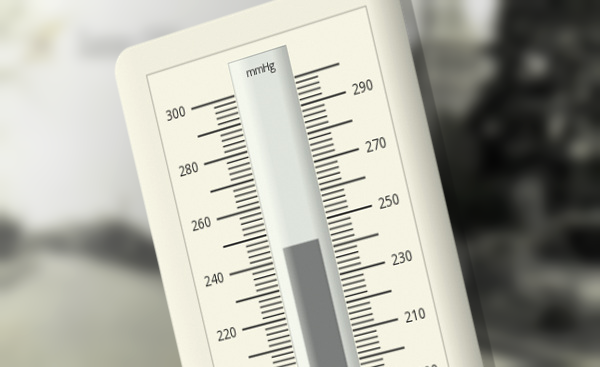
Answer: 244mmHg
